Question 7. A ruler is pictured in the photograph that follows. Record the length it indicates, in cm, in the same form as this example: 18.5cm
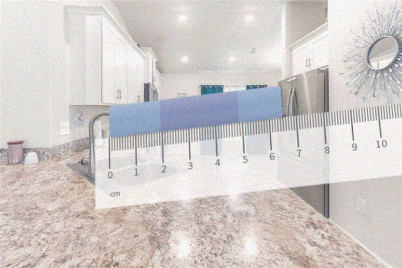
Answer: 6.5cm
